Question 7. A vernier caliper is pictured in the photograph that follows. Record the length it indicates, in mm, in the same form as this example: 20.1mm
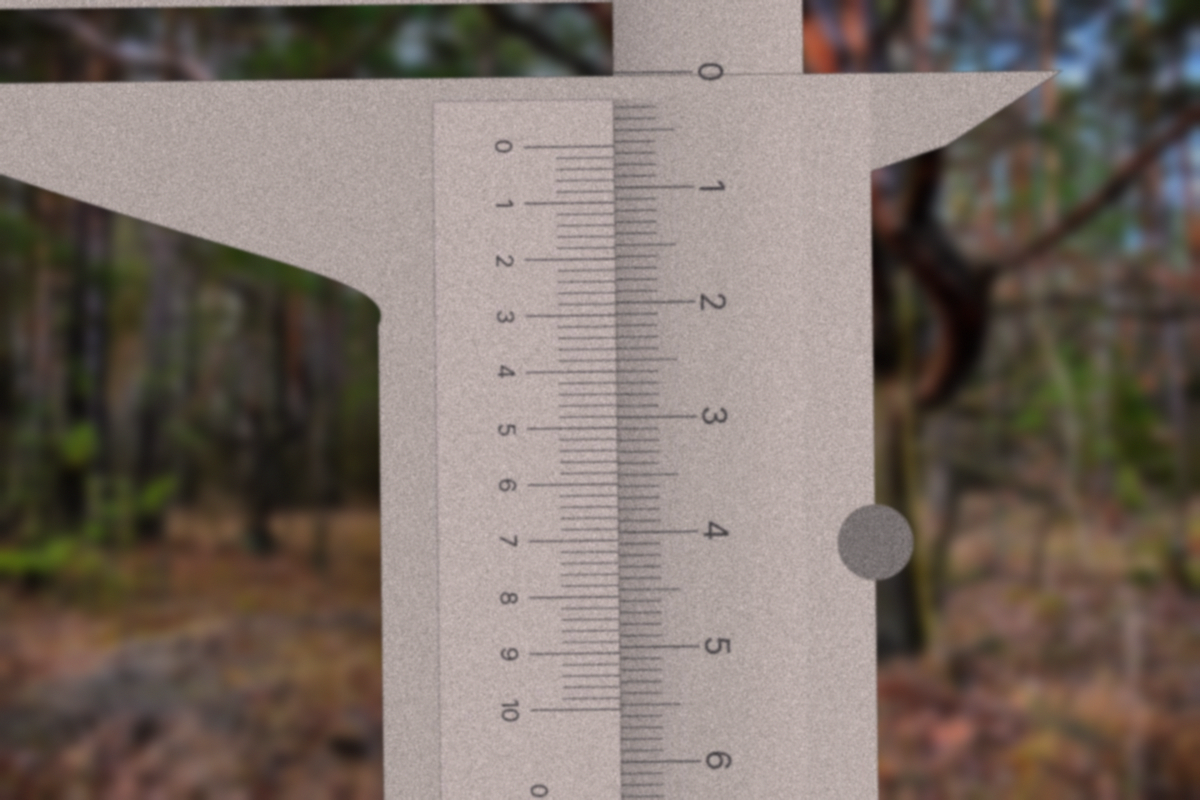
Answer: 6.4mm
